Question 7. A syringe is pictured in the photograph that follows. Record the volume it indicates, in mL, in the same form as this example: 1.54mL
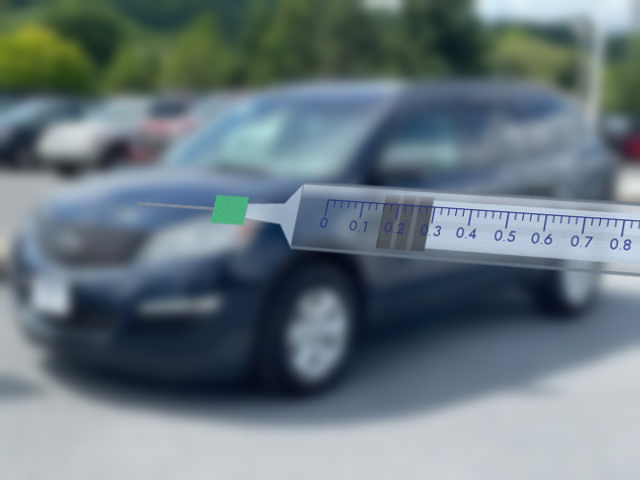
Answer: 0.16mL
